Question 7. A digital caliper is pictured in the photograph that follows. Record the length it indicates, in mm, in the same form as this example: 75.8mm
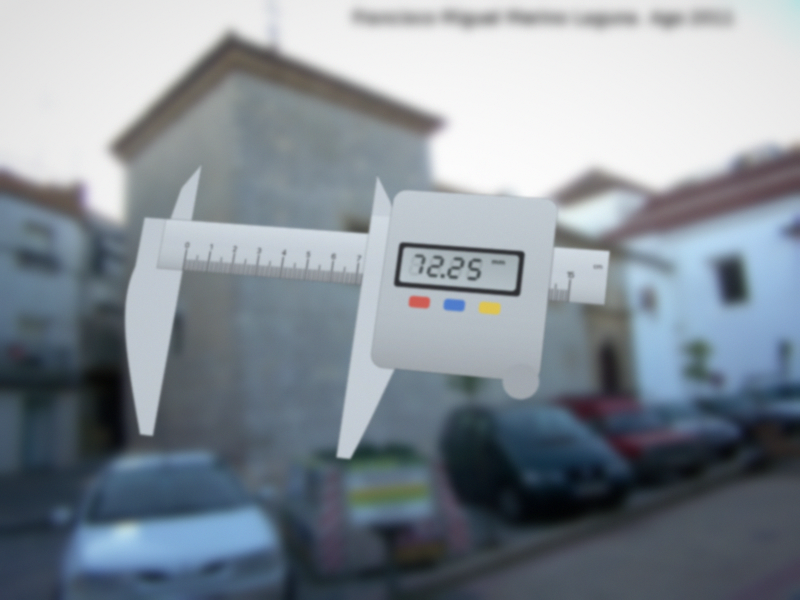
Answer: 72.25mm
